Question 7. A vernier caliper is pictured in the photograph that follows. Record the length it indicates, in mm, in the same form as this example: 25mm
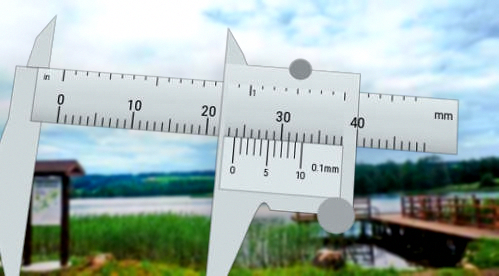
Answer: 23.8mm
